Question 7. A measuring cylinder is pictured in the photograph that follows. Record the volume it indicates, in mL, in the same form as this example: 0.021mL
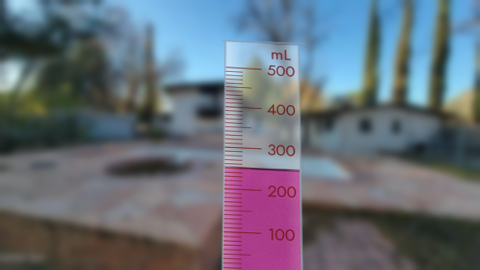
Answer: 250mL
